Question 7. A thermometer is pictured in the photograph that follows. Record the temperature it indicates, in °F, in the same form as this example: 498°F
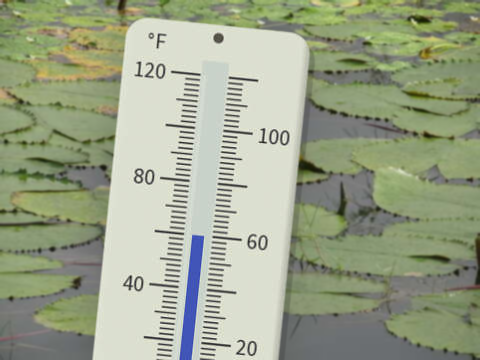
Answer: 60°F
